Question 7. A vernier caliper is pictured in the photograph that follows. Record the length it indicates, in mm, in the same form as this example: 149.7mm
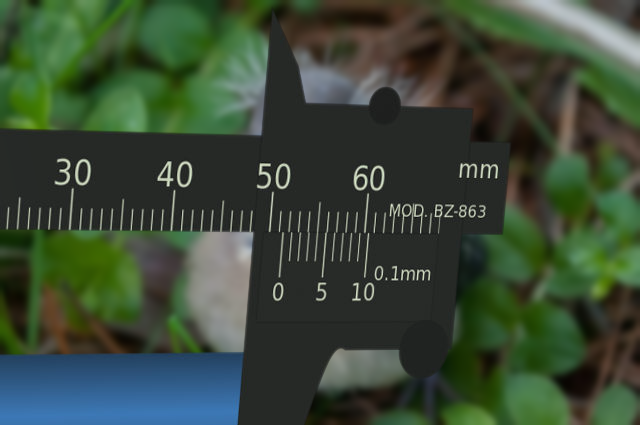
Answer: 51.4mm
